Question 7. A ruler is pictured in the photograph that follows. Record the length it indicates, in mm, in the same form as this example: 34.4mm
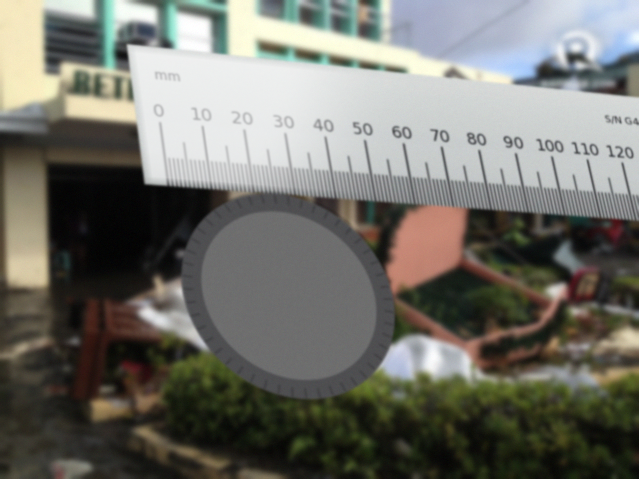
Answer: 50mm
